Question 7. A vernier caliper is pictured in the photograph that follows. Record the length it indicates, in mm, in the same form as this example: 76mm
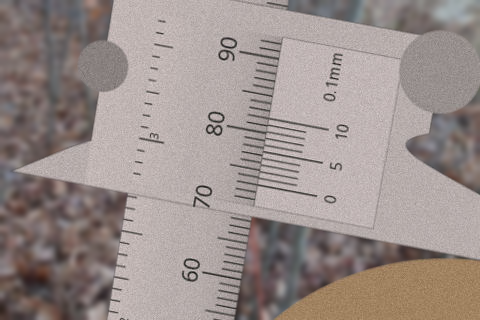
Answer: 73.0mm
